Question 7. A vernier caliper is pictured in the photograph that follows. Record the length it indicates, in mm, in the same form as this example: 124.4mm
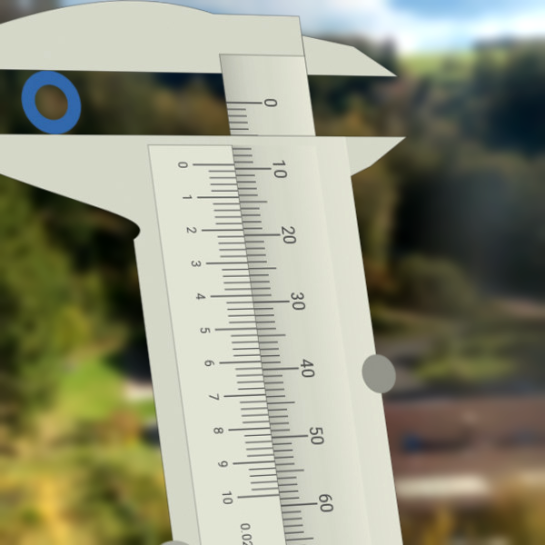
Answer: 9.4mm
